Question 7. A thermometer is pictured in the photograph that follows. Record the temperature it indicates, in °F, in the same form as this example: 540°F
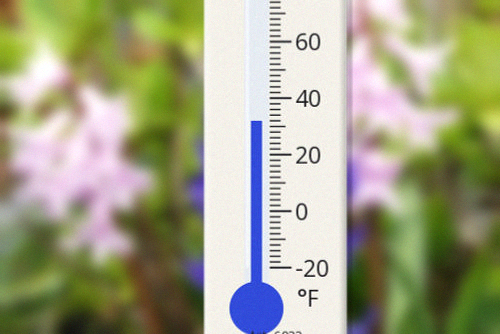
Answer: 32°F
